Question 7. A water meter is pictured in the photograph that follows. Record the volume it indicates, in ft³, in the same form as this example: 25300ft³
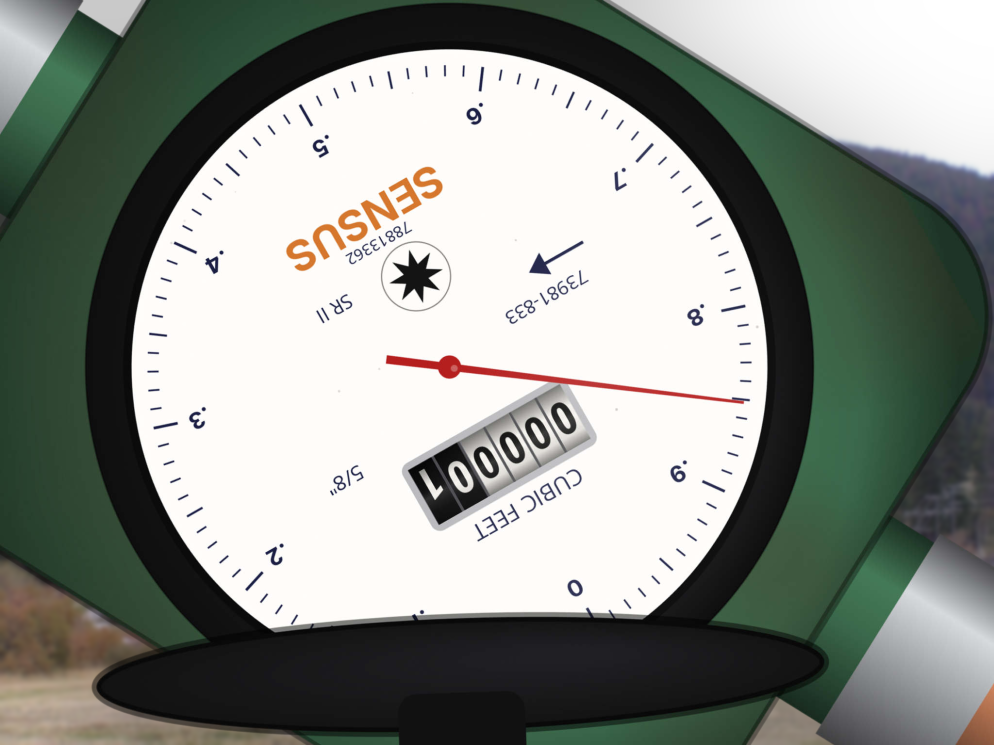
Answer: 0.85ft³
